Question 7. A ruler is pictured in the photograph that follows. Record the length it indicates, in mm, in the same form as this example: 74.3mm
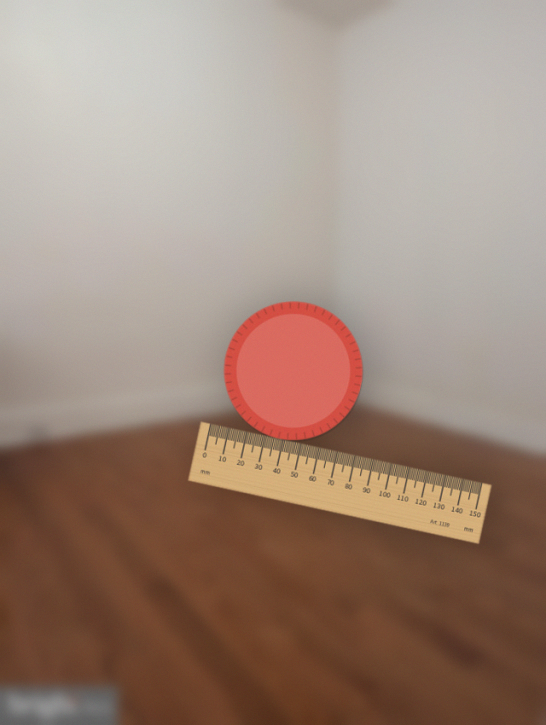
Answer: 75mm
